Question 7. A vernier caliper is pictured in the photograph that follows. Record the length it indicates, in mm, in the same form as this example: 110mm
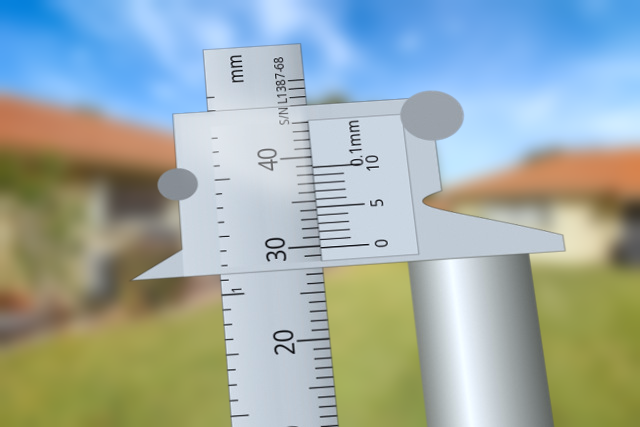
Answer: 29.8mm
